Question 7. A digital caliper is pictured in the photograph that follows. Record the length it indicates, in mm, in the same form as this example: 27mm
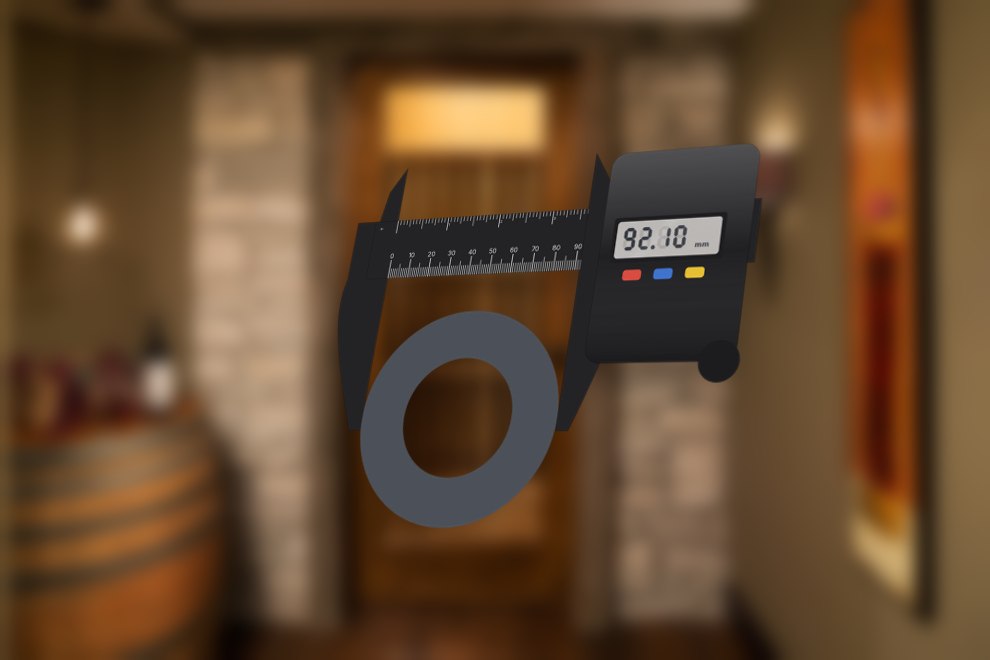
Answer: 92.10mm
